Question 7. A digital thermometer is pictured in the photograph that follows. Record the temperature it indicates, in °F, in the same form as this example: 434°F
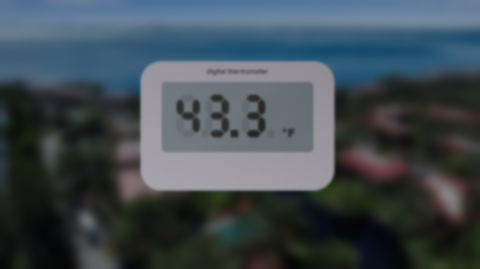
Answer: 43.3°F
